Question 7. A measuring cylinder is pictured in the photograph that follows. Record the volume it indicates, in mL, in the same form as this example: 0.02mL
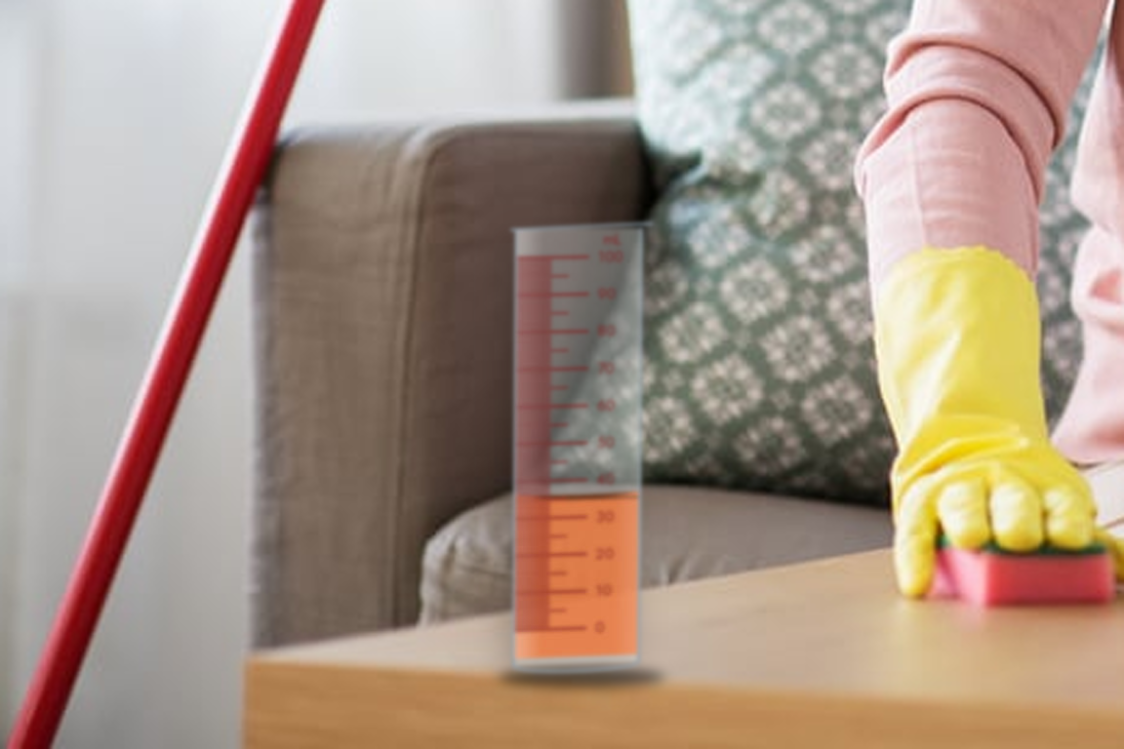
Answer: 35mL
